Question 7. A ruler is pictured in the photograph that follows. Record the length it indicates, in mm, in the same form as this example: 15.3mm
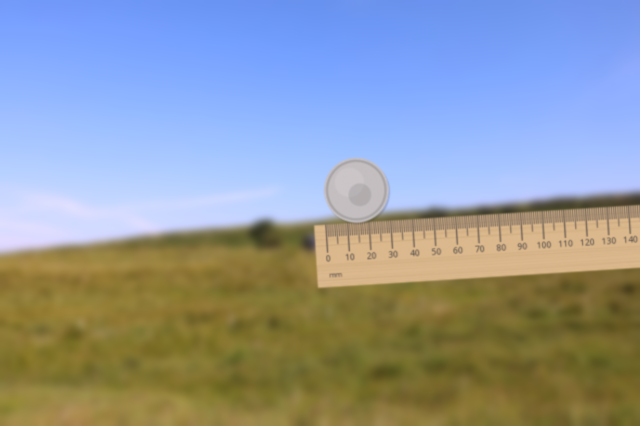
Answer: 30mm
